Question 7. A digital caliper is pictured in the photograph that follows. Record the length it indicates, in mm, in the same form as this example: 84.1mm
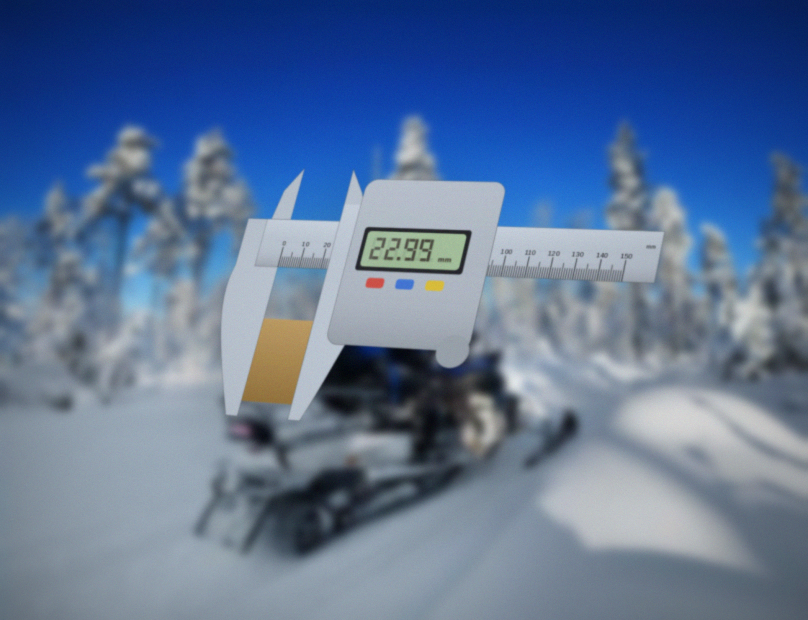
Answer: 22.99mm
